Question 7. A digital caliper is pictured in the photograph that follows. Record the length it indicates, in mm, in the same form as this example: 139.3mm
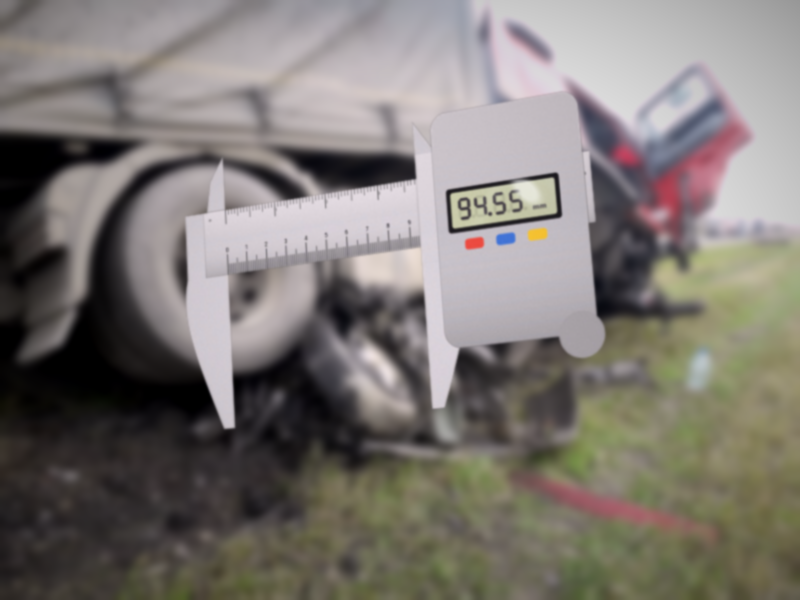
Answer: 94.55mm
